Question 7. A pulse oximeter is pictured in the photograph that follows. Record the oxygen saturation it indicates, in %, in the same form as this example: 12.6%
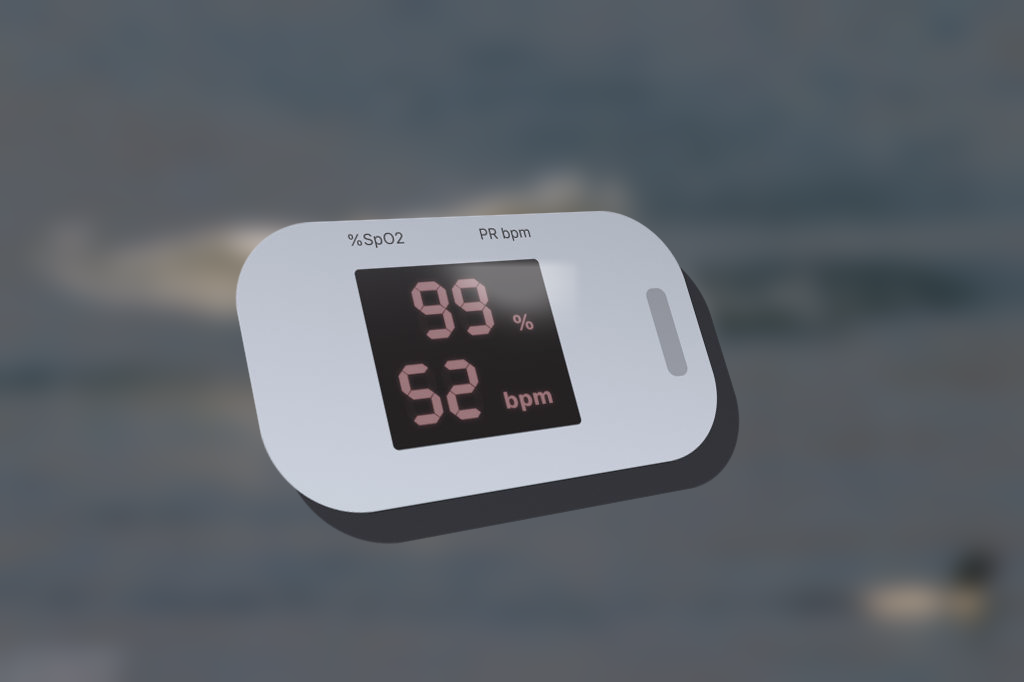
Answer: 99%
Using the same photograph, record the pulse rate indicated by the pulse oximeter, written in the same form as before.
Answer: 52bpm
